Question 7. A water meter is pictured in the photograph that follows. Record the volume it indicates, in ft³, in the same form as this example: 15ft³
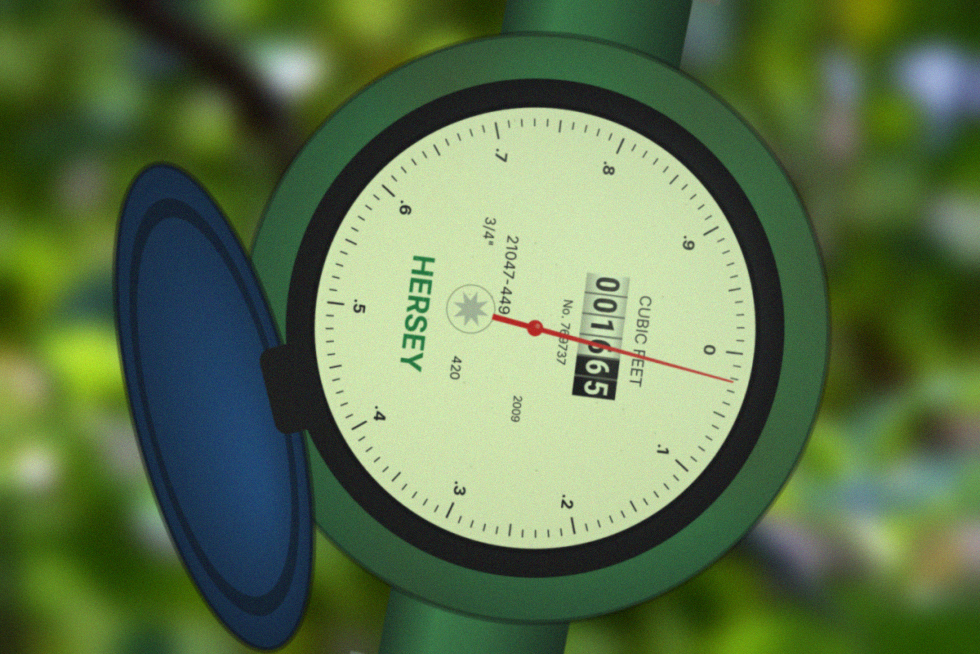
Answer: 1665.02ft³
